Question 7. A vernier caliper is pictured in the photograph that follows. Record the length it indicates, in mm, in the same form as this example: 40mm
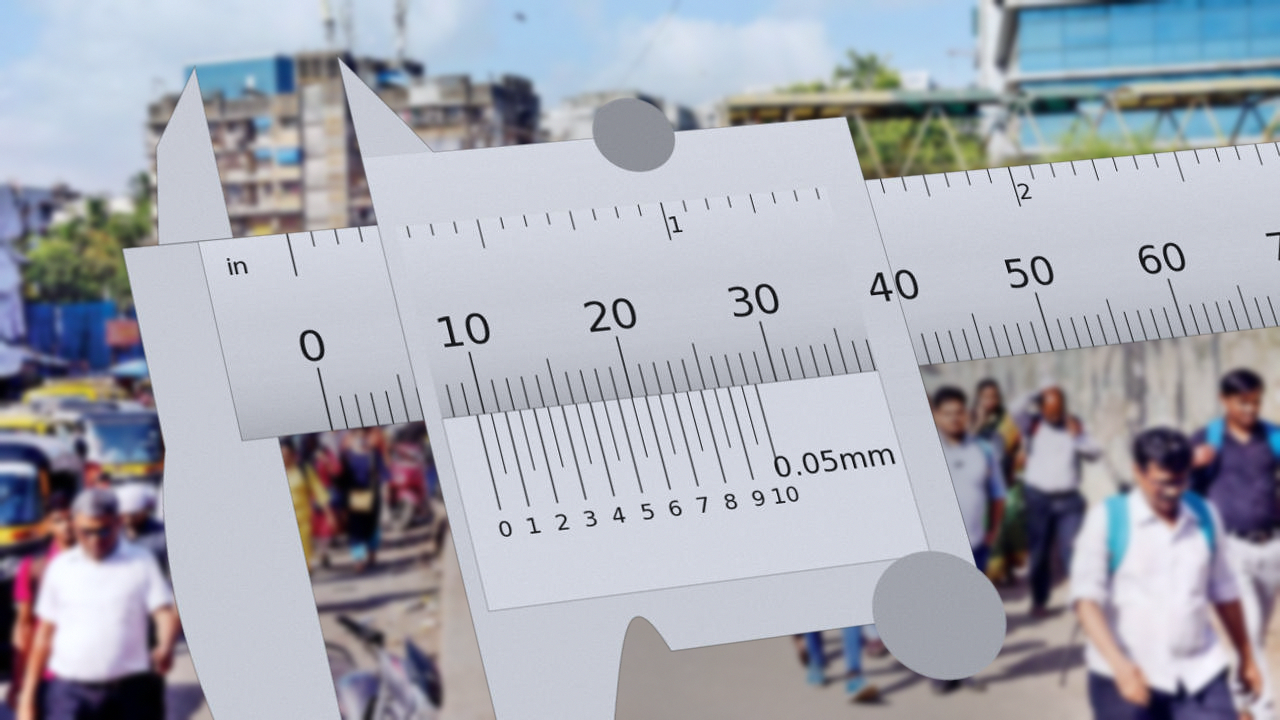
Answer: 9.5mm
